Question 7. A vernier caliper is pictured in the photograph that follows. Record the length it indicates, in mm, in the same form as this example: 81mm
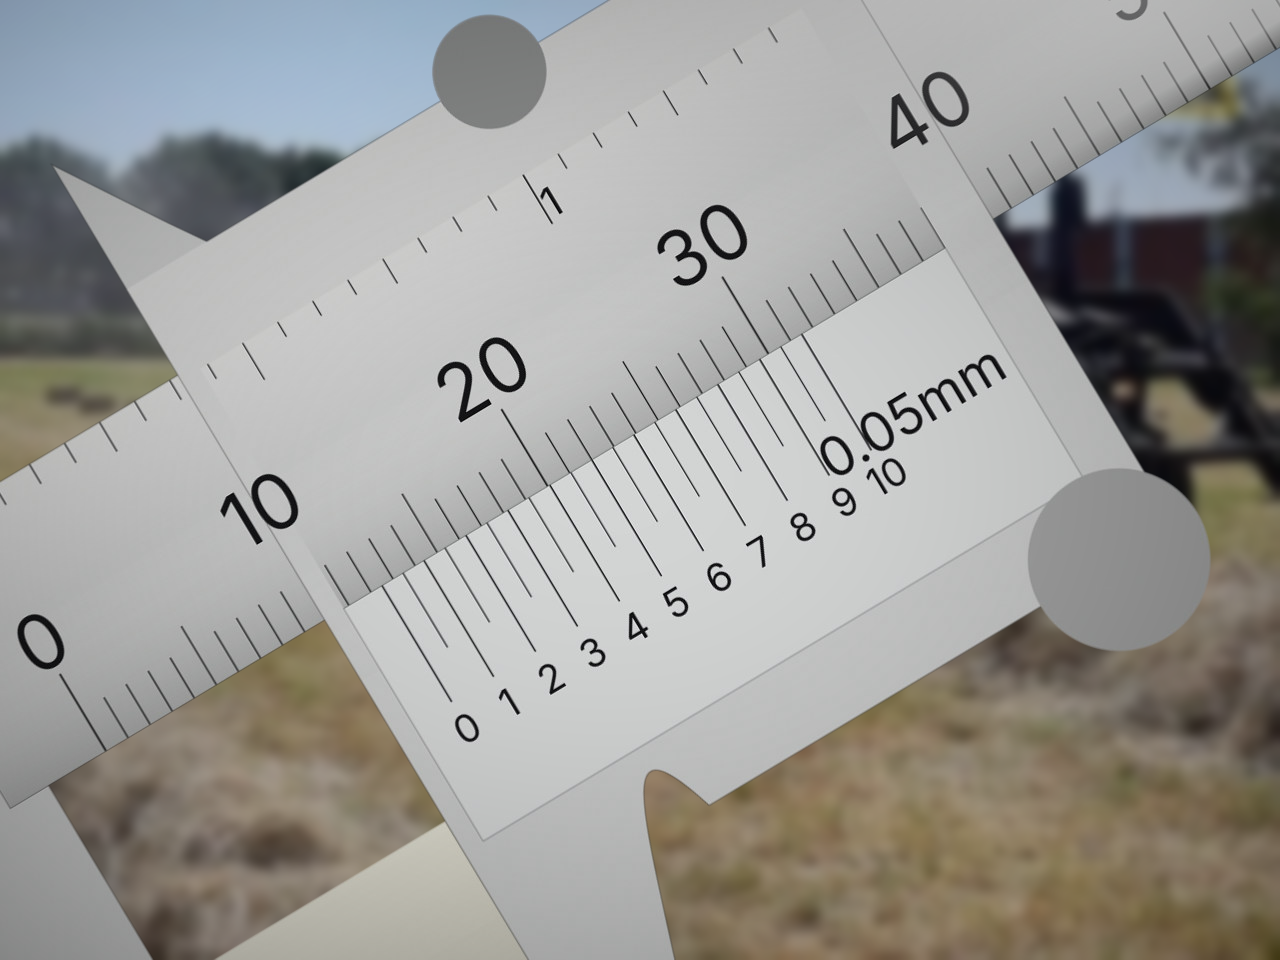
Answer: 12.50mm
